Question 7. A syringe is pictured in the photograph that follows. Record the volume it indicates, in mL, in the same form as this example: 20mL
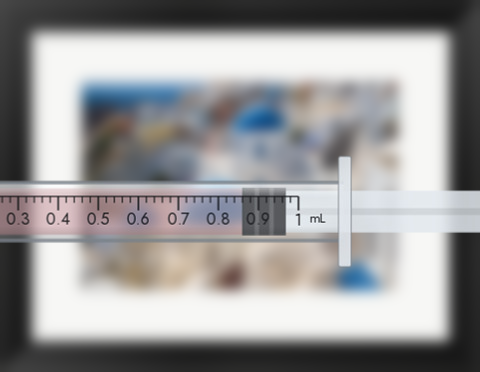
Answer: 0.86mL
